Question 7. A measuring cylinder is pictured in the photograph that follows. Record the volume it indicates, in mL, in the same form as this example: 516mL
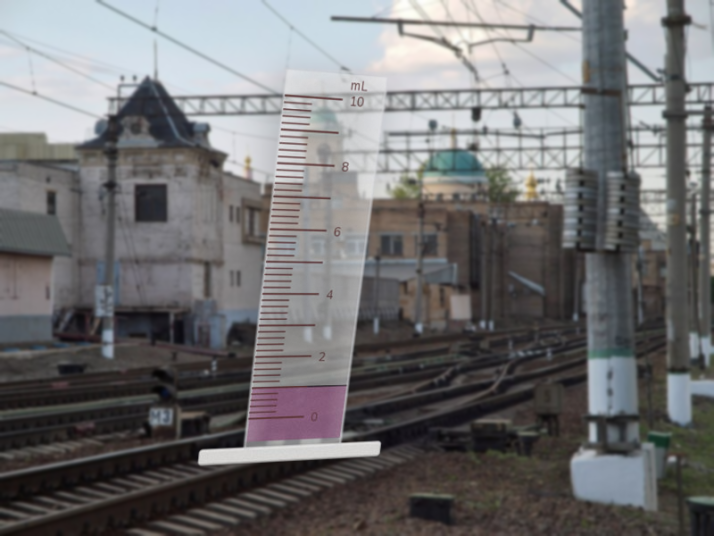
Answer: 1mL
